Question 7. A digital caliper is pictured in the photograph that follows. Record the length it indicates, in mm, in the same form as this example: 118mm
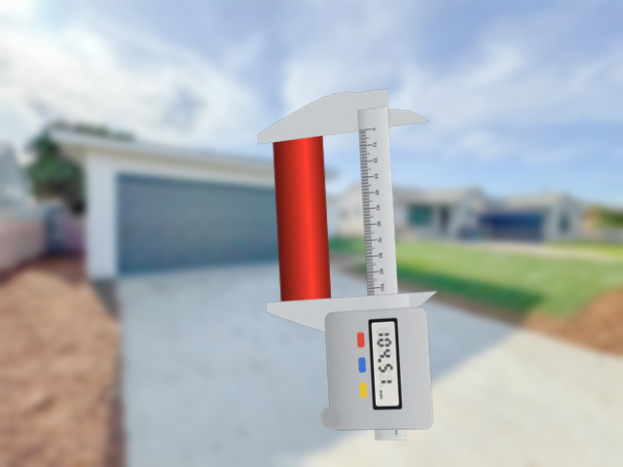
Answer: 104.51mm
